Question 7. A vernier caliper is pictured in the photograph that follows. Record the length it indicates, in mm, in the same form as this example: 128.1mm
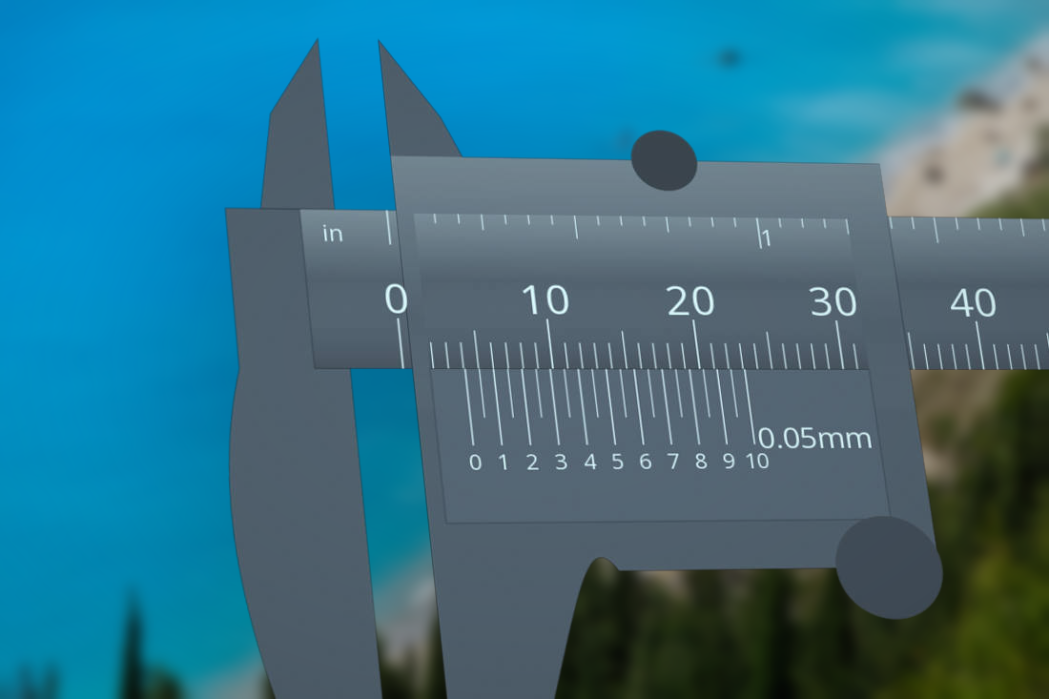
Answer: 4.1mm
